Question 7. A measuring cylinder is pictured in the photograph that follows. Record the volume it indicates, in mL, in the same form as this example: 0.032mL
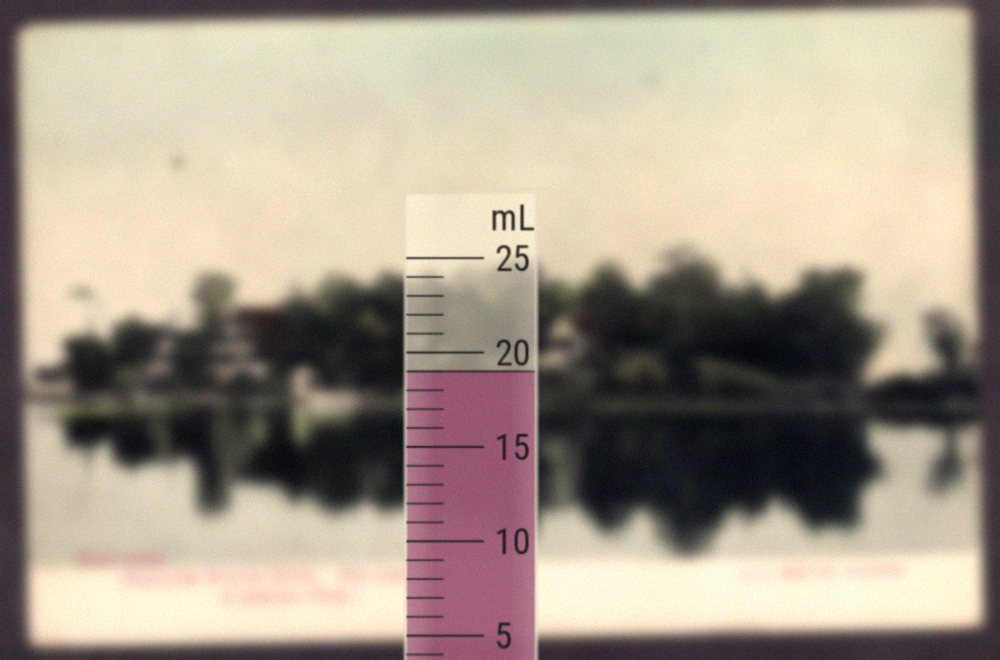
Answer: 19mL
